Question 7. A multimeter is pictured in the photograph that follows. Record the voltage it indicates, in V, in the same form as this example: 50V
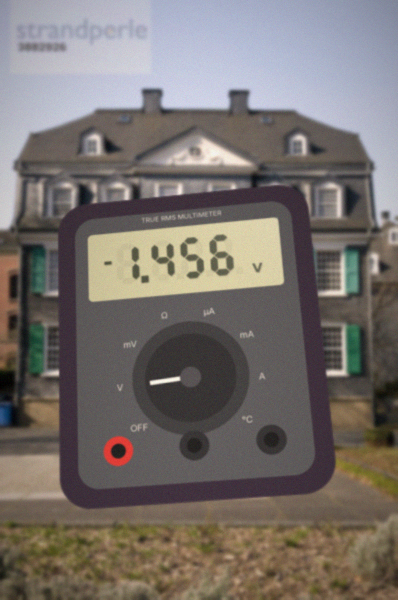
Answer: -1.456V
